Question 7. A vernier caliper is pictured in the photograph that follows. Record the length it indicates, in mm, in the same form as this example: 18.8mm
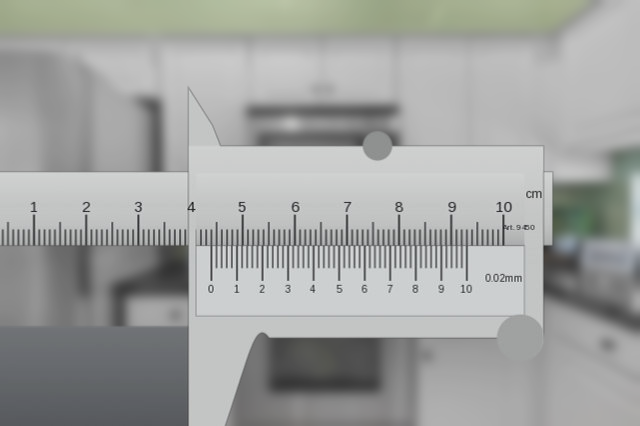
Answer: 44.0mm
